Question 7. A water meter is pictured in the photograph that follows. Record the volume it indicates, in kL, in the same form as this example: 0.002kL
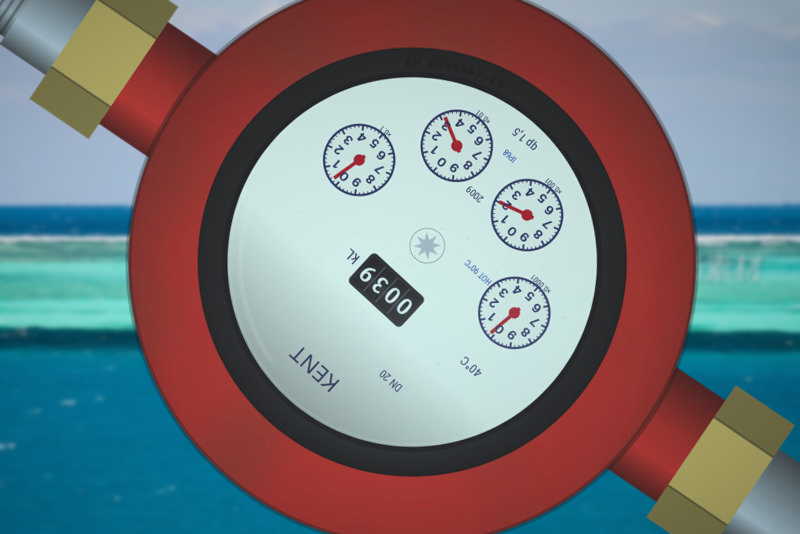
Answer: 39.0320kL
